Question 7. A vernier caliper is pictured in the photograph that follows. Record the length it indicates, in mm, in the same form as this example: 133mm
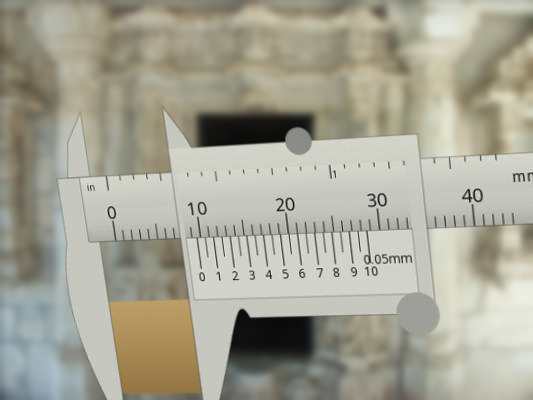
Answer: 9.6mm
